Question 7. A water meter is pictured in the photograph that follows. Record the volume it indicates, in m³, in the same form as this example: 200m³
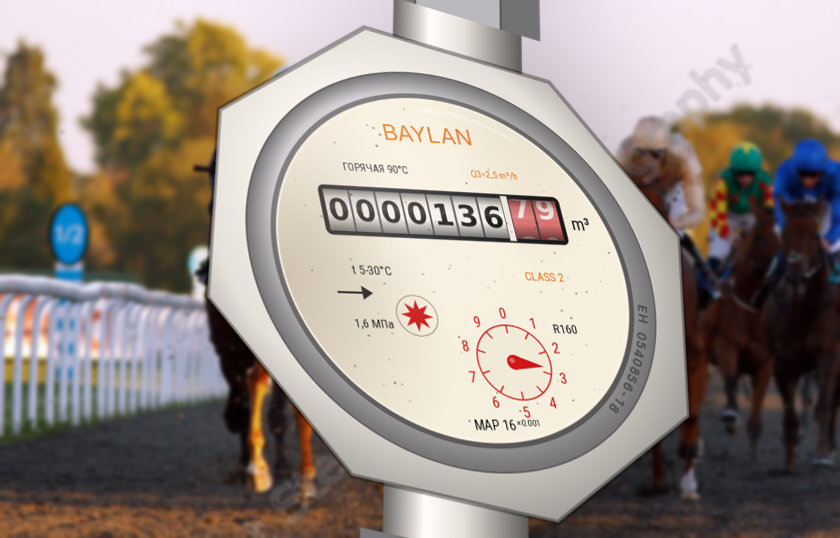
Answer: 136.792m³
